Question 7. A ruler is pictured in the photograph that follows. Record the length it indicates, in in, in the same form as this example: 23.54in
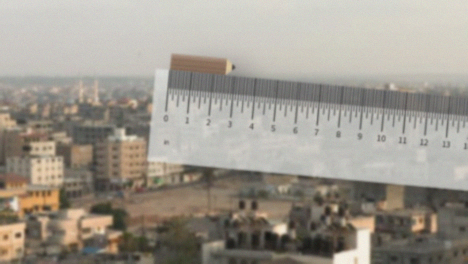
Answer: 3in
